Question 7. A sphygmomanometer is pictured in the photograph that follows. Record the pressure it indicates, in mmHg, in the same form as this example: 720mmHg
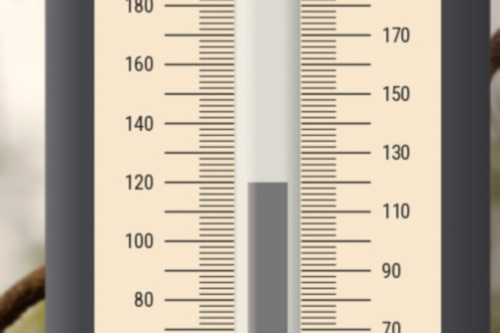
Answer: 120mmHg
